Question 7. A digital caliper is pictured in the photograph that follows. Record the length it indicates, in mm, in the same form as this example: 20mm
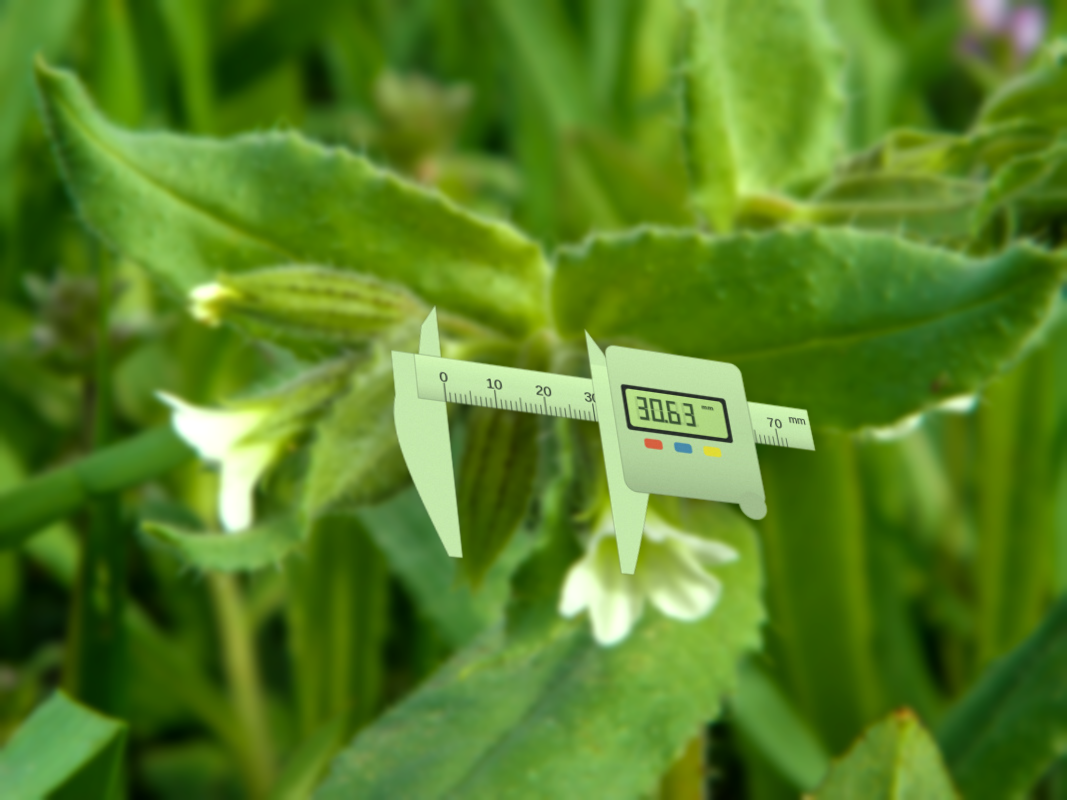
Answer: 30.63mm
